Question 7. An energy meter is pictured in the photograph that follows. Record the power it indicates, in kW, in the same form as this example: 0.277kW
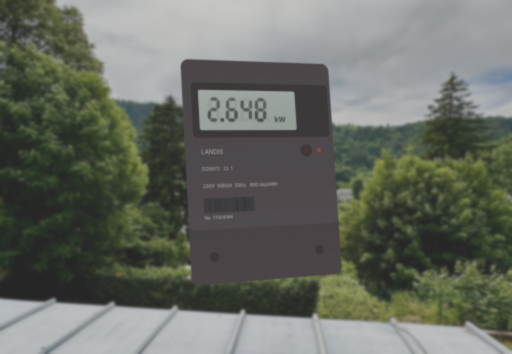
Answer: 2.648kW
